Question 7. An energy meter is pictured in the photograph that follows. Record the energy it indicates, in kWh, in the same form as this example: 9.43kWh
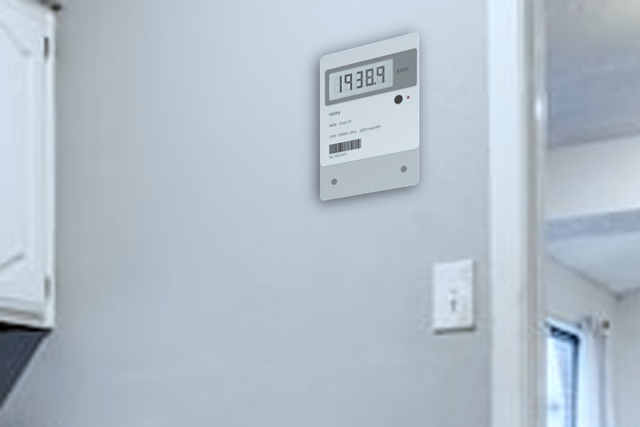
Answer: 1938.9kWh
